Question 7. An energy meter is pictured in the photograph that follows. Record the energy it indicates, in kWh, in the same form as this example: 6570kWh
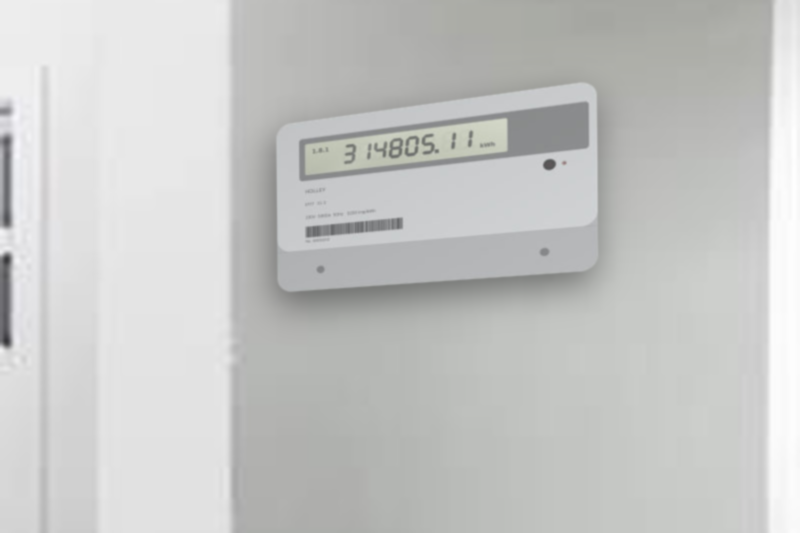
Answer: 314805.11kWh
